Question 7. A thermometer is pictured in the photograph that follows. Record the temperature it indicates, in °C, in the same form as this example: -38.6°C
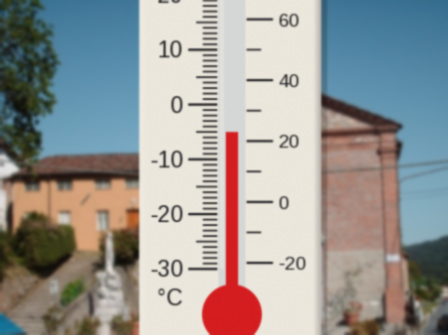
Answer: -5°C
